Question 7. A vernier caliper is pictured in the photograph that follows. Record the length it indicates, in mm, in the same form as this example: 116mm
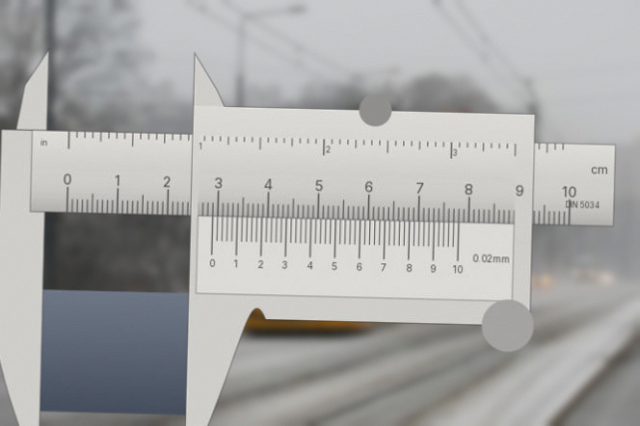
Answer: 29.0mm
